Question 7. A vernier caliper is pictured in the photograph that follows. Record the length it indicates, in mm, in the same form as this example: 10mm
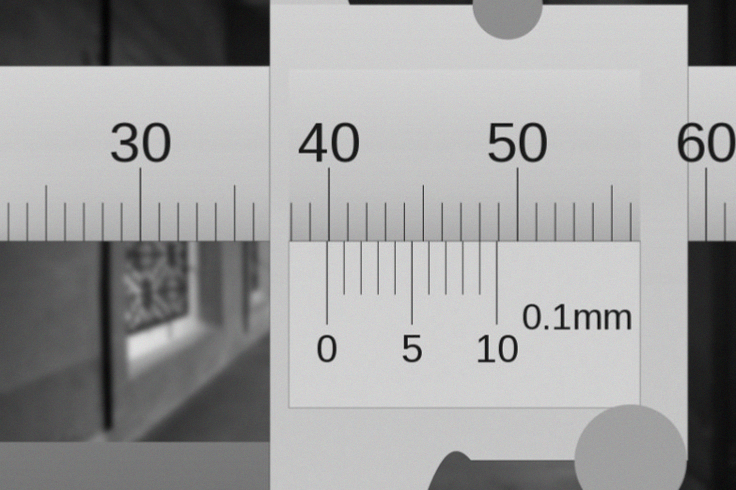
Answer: 39.9mm
